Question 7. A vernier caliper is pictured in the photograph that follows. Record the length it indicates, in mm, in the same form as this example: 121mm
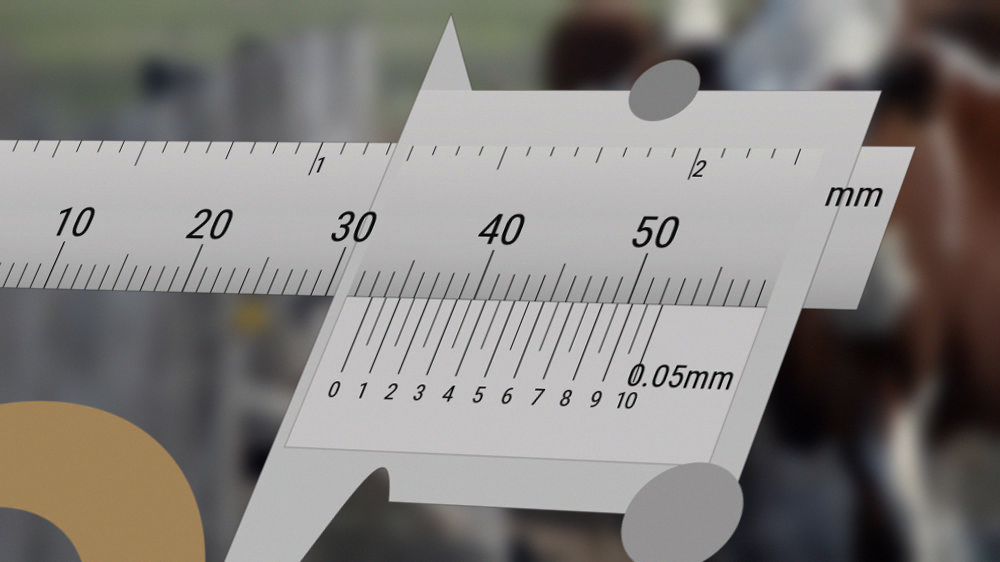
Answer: 33.2mm
